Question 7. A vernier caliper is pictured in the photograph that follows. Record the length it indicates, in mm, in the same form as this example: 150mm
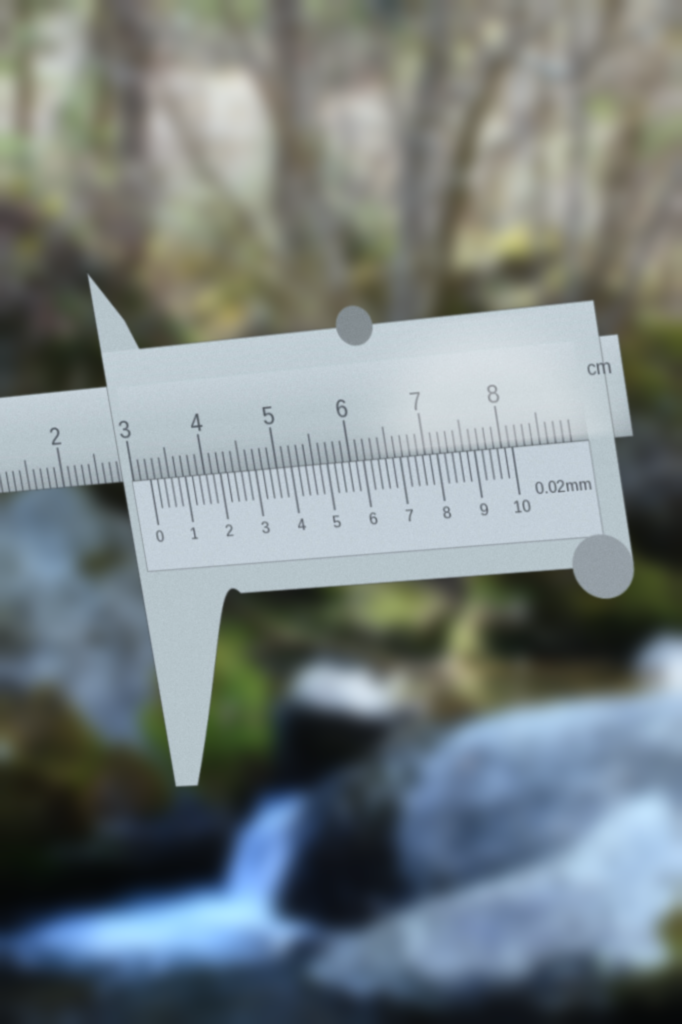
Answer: 32.4mm
